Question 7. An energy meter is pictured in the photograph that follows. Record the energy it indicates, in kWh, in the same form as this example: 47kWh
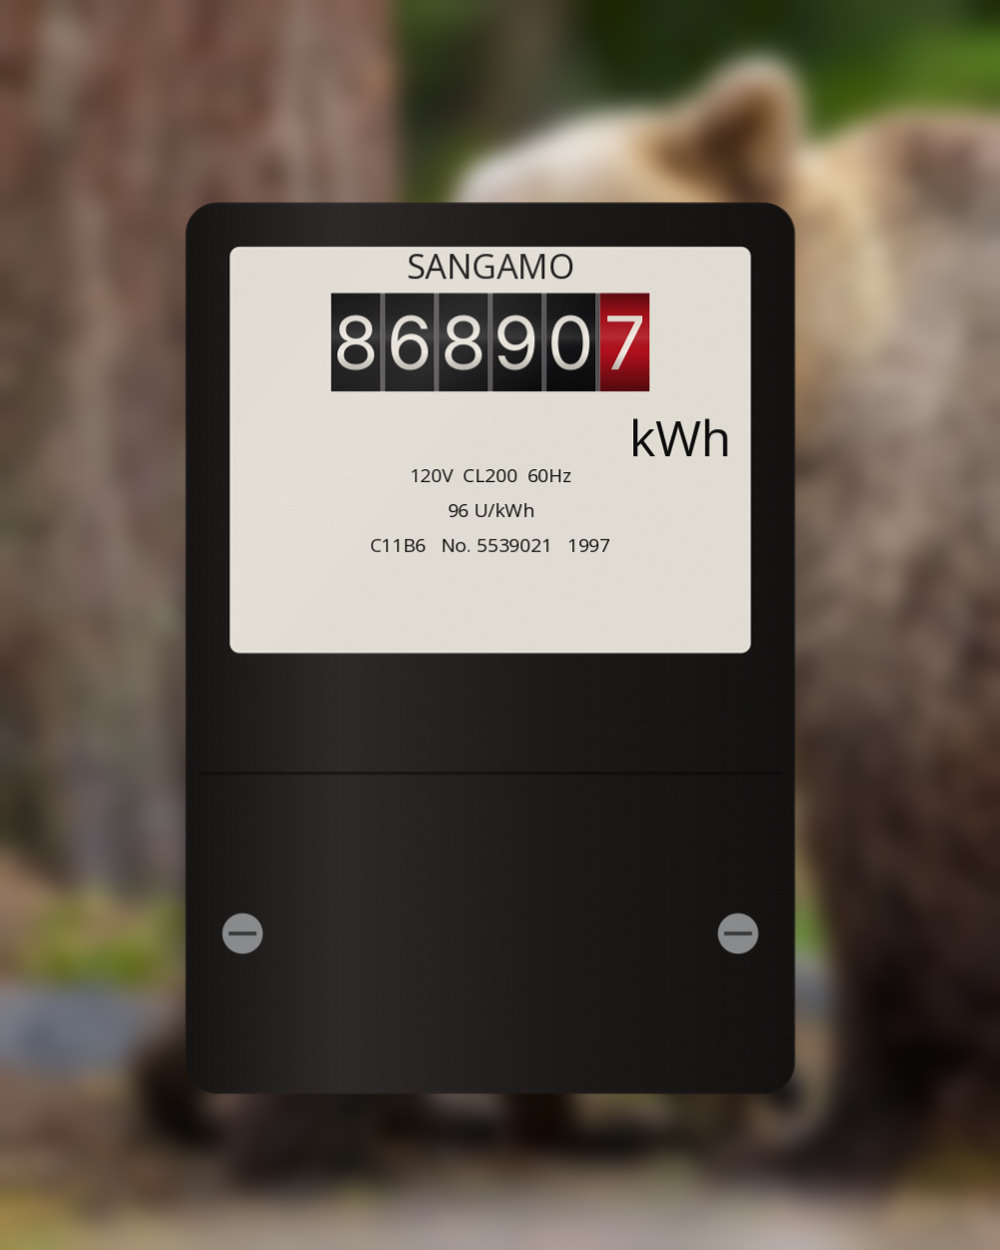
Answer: 86890.7kWh
